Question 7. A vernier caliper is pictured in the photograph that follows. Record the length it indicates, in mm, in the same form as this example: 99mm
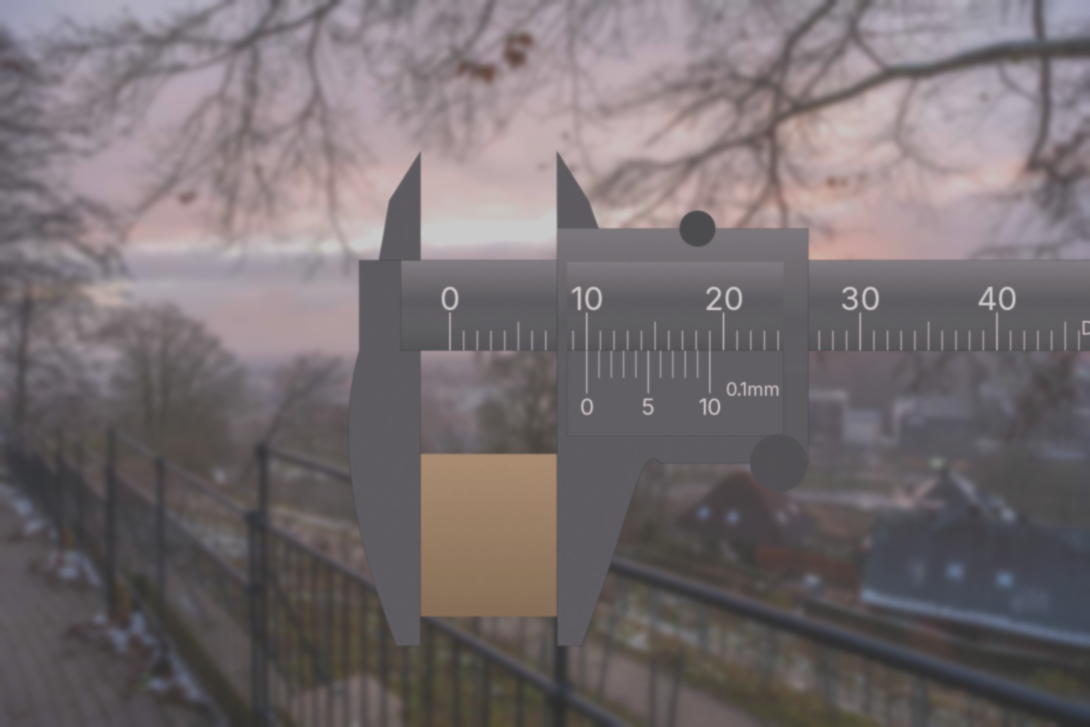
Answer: 10.0mm
